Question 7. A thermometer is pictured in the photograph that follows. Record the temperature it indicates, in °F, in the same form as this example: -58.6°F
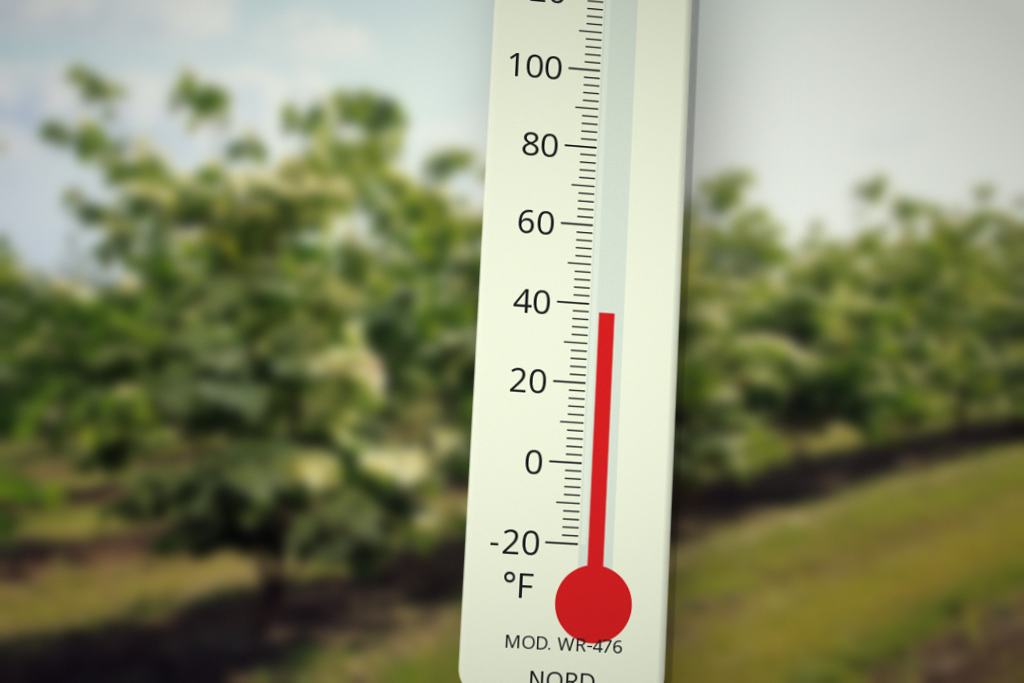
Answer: 38°F
